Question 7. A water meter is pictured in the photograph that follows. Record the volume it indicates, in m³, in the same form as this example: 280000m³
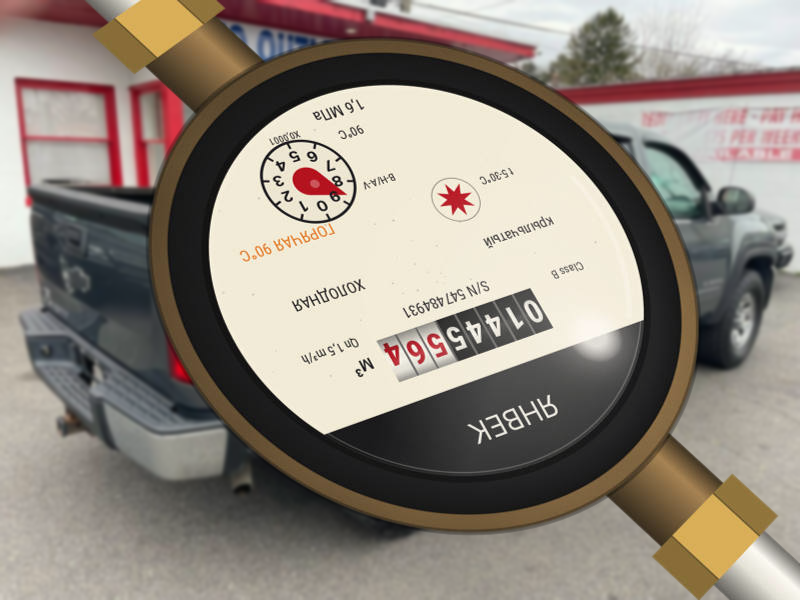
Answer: 1445.5638m³
